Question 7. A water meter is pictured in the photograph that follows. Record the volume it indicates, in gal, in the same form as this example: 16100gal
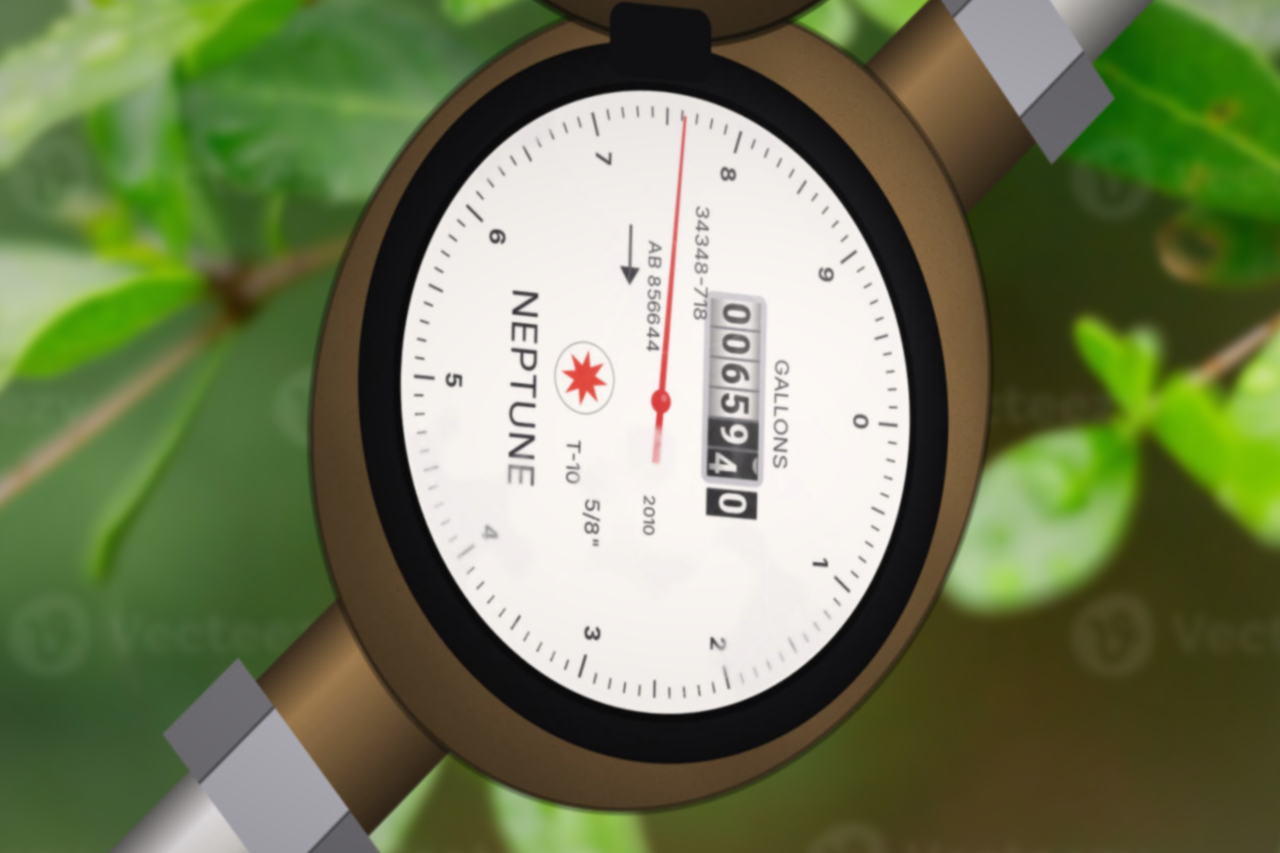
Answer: 65937.6gal
